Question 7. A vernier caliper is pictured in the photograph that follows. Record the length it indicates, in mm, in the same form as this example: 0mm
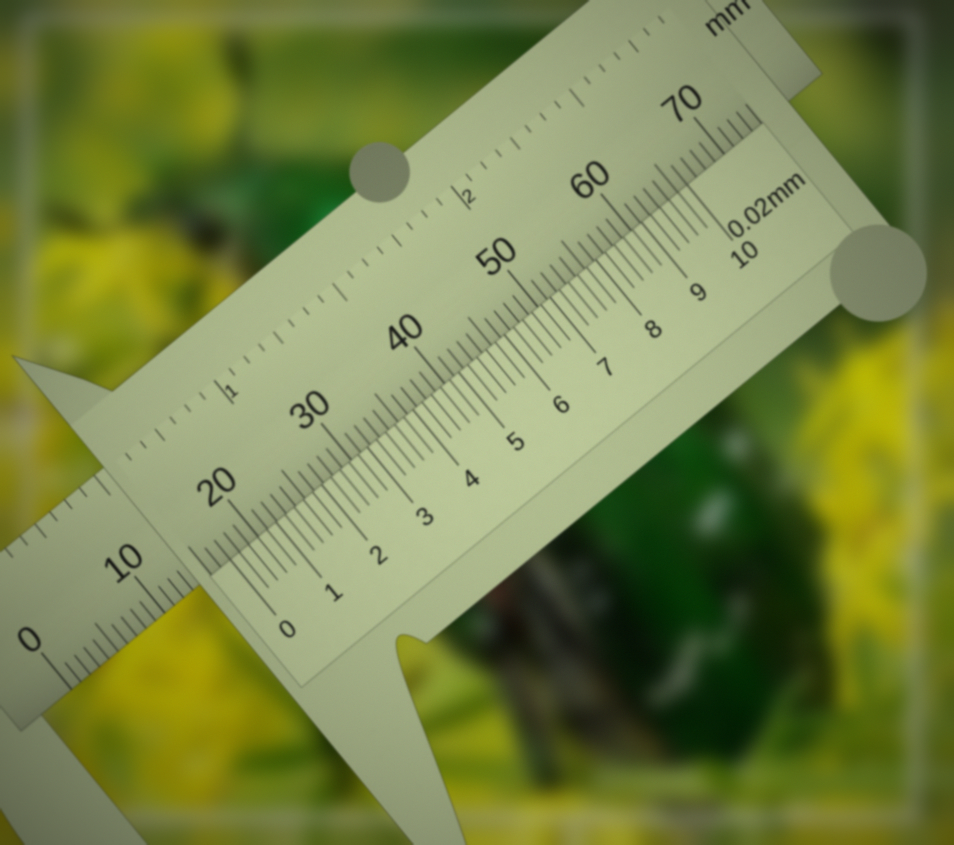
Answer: 17.0mm
